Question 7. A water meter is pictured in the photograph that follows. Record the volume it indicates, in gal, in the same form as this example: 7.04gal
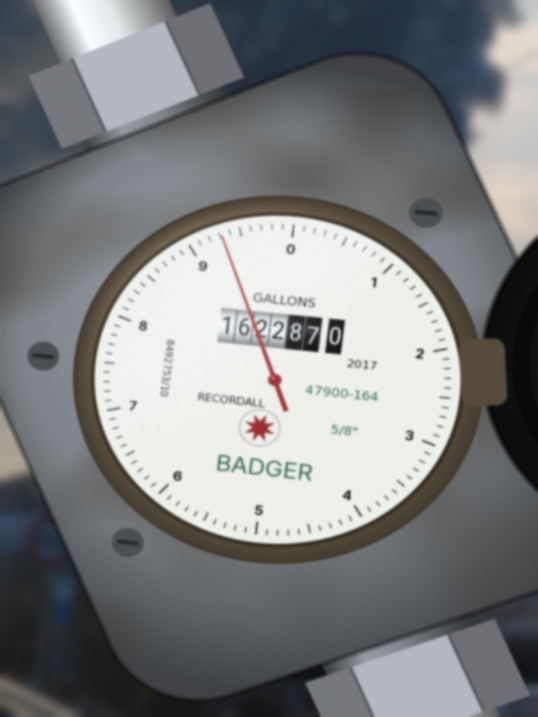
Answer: 1622869.3gal
